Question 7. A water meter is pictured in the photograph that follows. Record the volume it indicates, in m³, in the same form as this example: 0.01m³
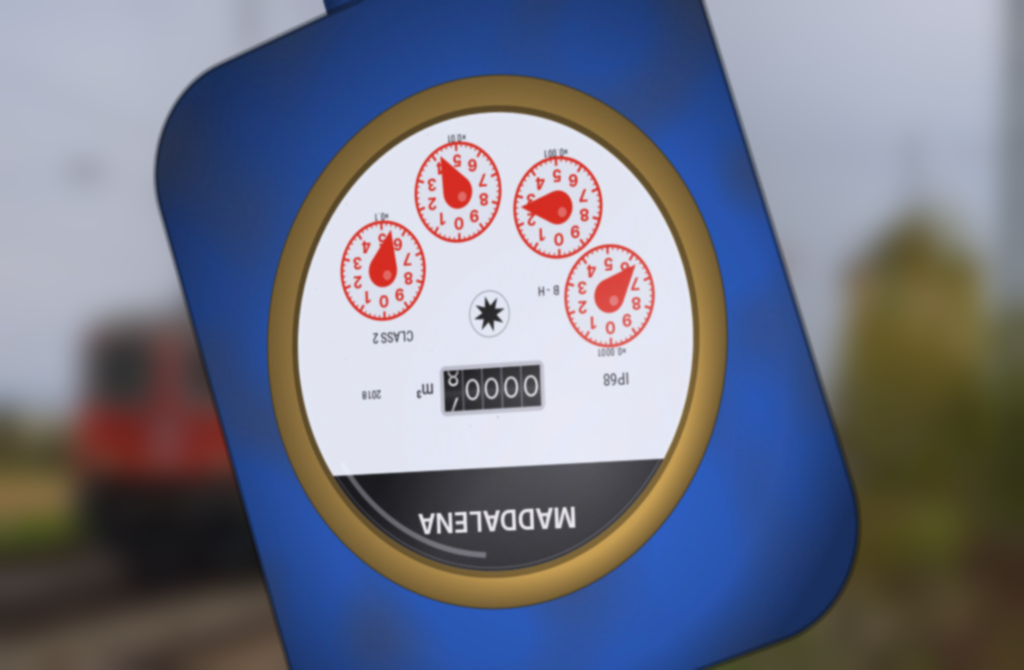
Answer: 7.5426m³
